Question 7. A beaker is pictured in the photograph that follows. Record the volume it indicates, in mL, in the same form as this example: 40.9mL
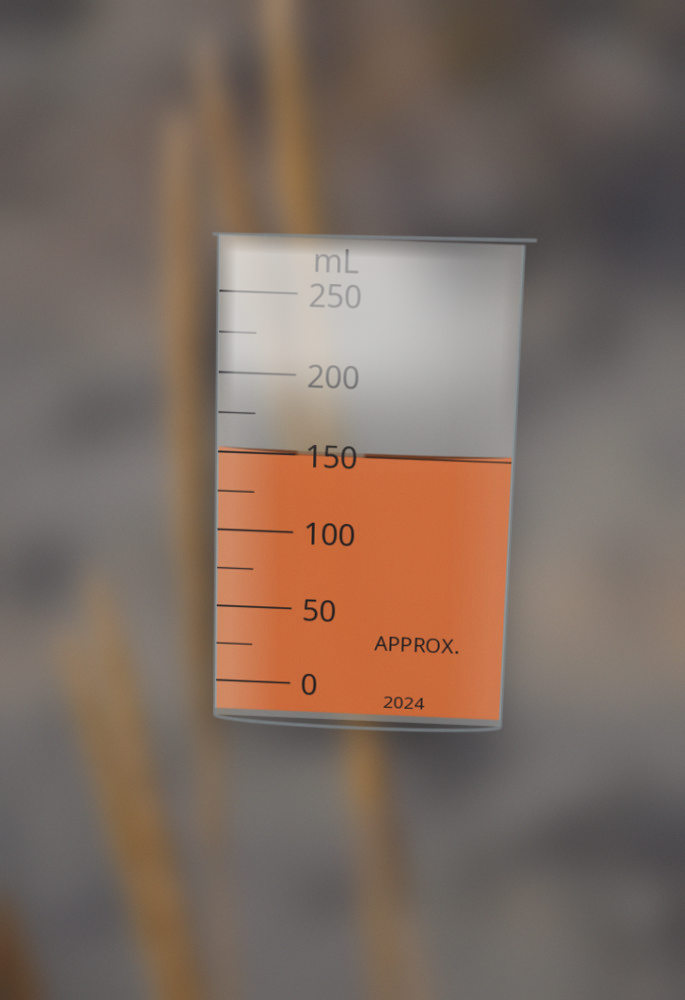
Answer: 150mL
